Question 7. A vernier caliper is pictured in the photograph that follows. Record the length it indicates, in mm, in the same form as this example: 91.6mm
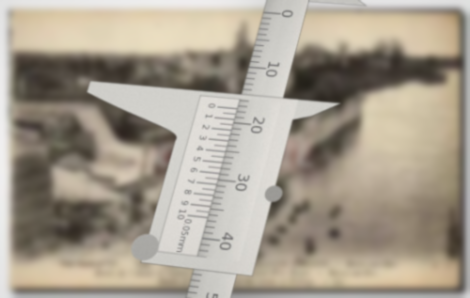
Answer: 17.5mm
